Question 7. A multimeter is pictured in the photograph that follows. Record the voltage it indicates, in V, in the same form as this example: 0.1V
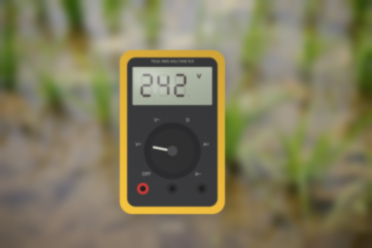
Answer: 242V
